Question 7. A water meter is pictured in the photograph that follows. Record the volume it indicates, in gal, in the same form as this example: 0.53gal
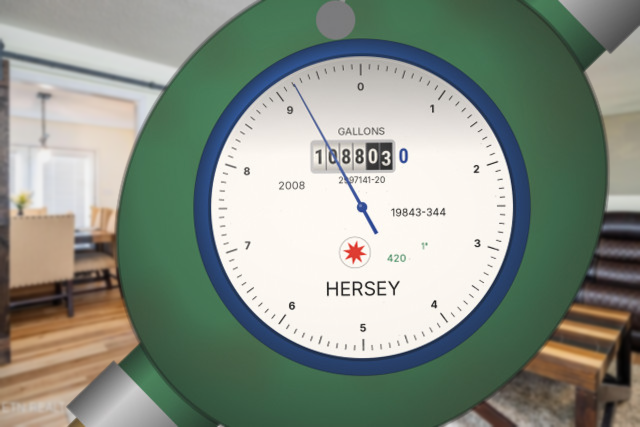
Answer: 1088029.2gal
